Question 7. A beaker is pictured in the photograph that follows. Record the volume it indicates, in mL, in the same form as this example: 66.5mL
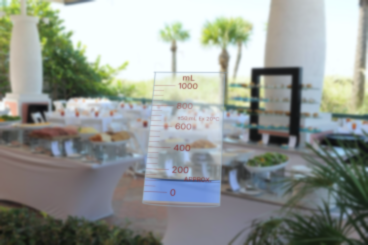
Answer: 100mL
